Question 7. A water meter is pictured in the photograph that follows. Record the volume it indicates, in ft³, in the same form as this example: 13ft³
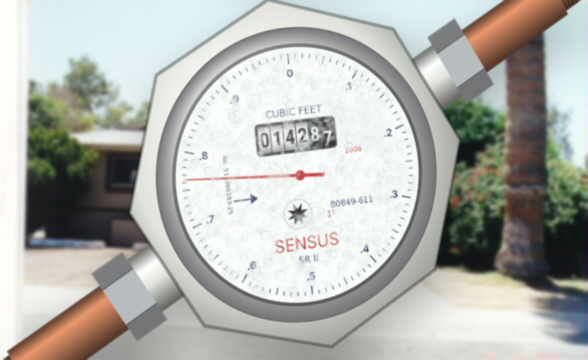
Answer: 14286.76ft³
